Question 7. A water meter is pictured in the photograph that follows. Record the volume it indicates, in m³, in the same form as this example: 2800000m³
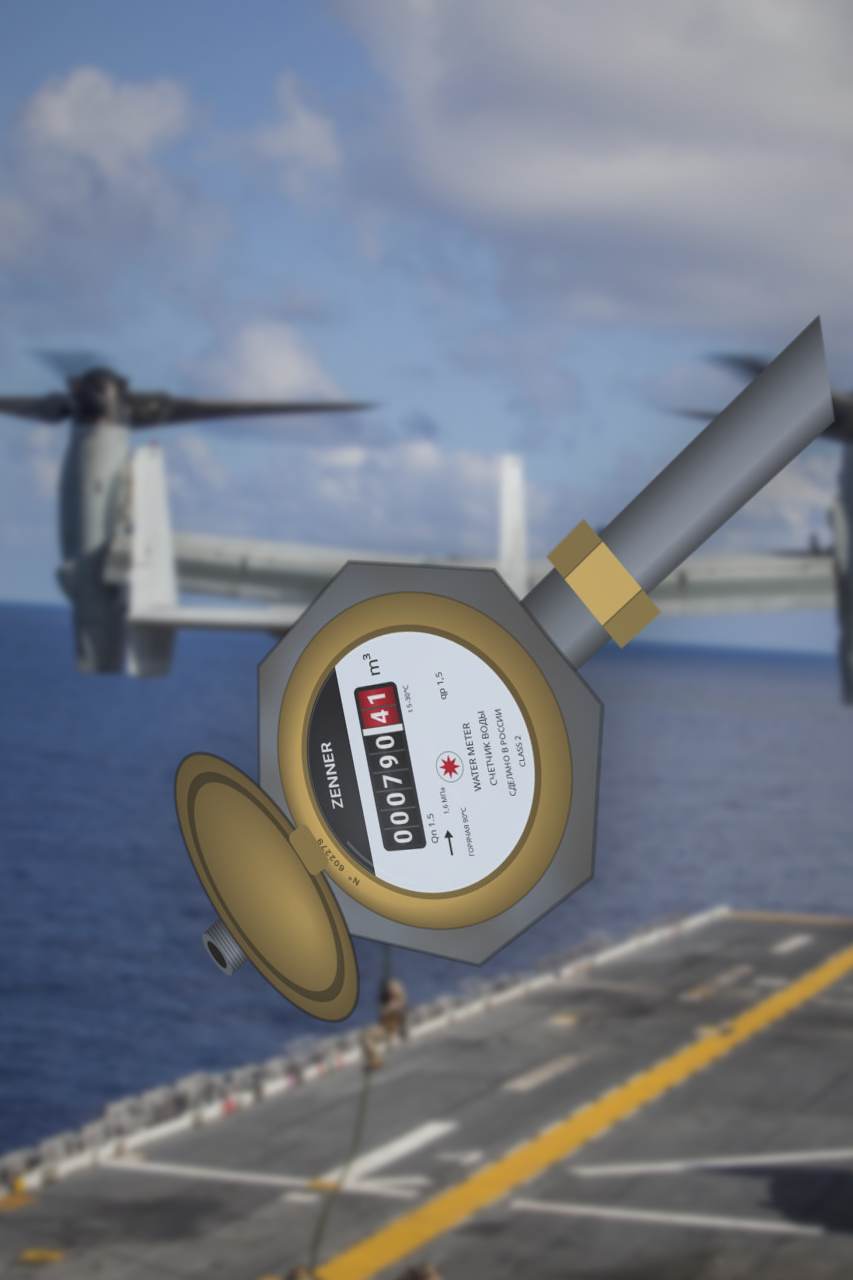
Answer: 790.41m³
